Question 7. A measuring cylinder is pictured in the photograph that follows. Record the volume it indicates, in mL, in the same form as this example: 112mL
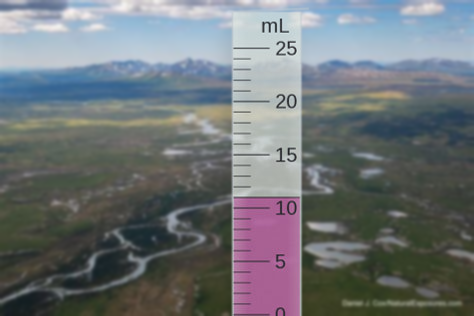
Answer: 11mL
